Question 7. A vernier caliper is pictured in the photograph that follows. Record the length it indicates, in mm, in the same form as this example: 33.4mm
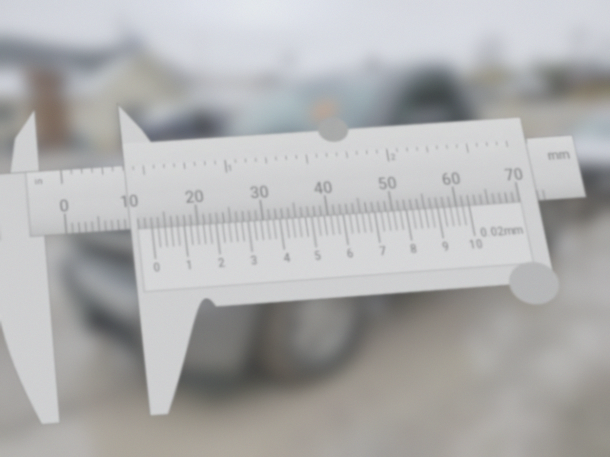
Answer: 13.0mm
